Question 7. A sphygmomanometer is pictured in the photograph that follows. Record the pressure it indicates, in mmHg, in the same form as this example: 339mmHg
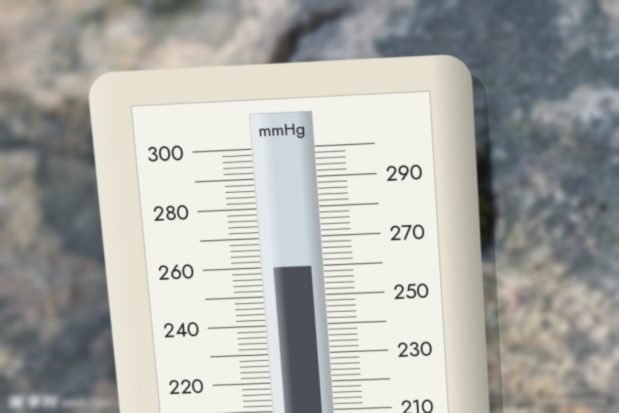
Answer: 260mmHg
